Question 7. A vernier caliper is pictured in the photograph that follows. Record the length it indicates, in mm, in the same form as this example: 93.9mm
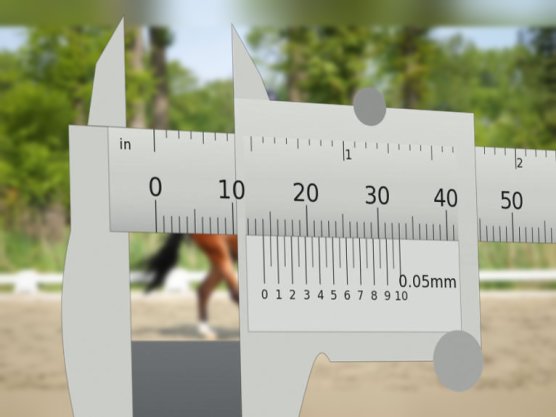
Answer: 14.0mm
